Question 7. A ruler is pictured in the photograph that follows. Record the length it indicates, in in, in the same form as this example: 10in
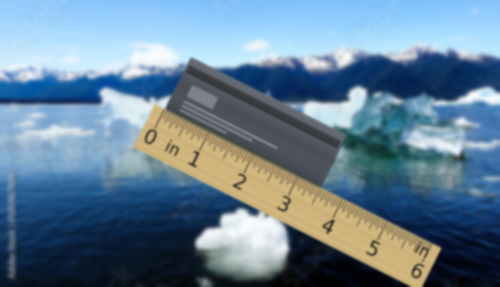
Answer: 3.5in
